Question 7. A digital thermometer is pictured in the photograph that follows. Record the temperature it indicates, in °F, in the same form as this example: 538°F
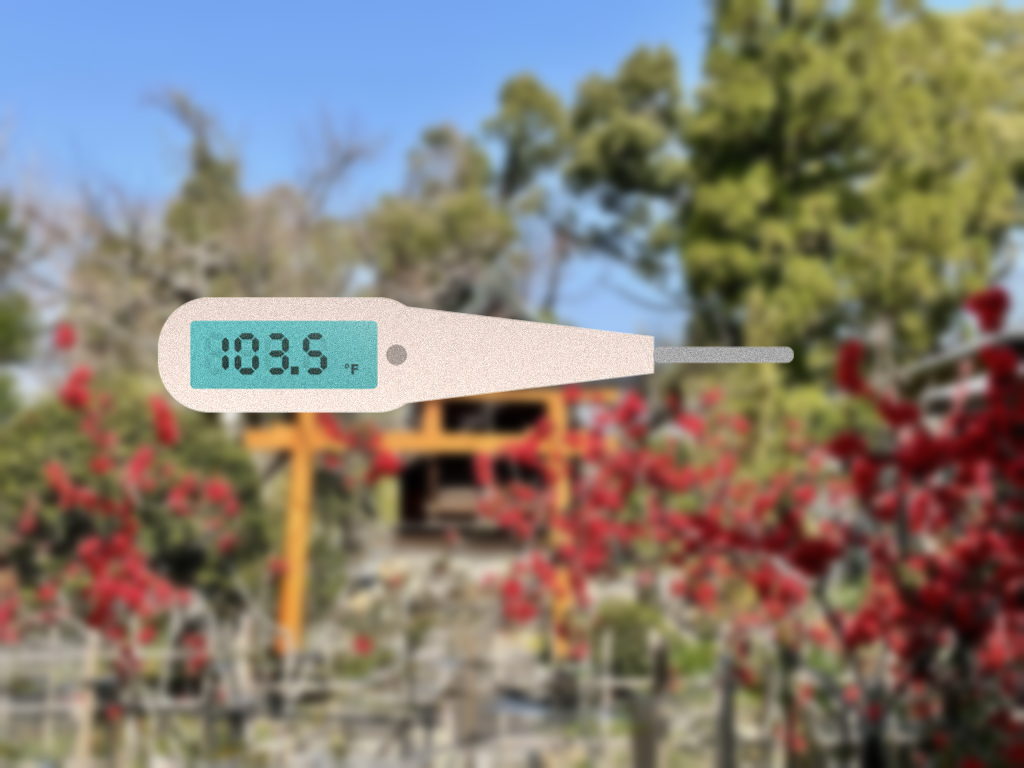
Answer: 103.5°F
